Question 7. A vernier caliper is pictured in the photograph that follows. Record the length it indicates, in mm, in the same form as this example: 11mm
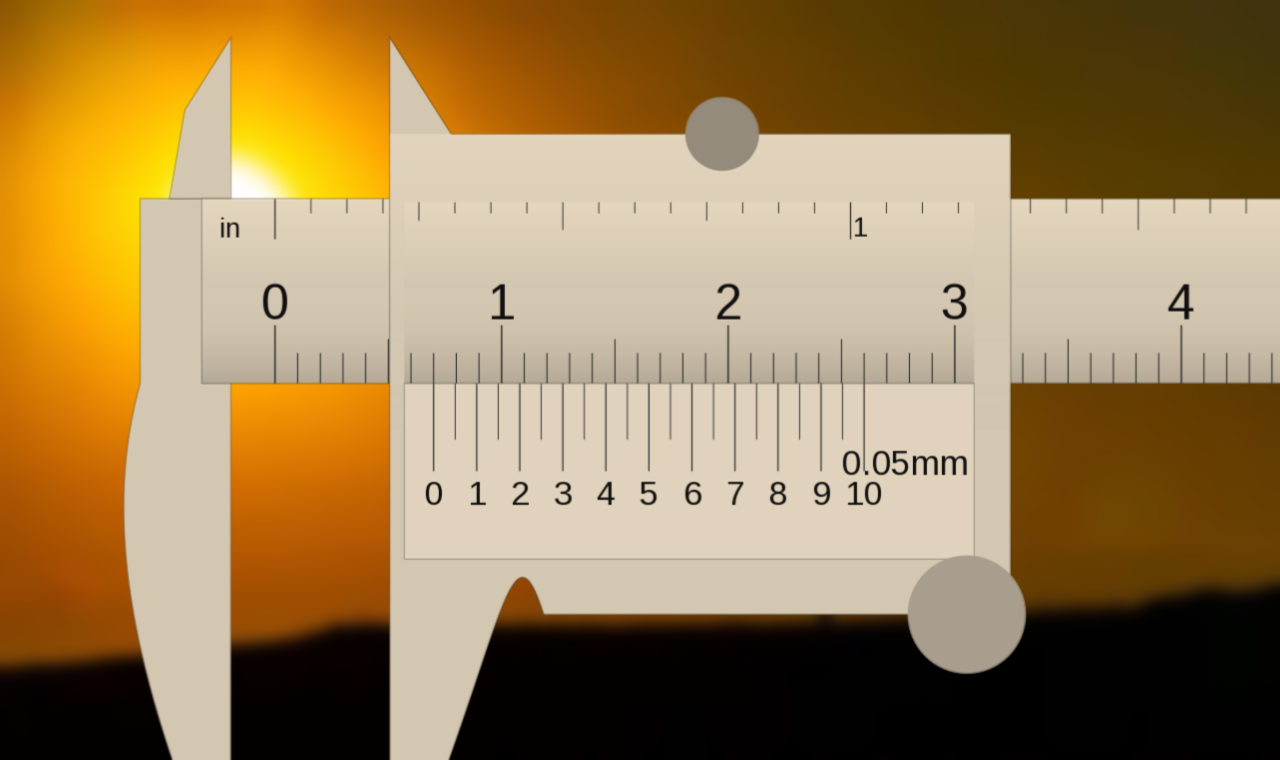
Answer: 7.0mm
